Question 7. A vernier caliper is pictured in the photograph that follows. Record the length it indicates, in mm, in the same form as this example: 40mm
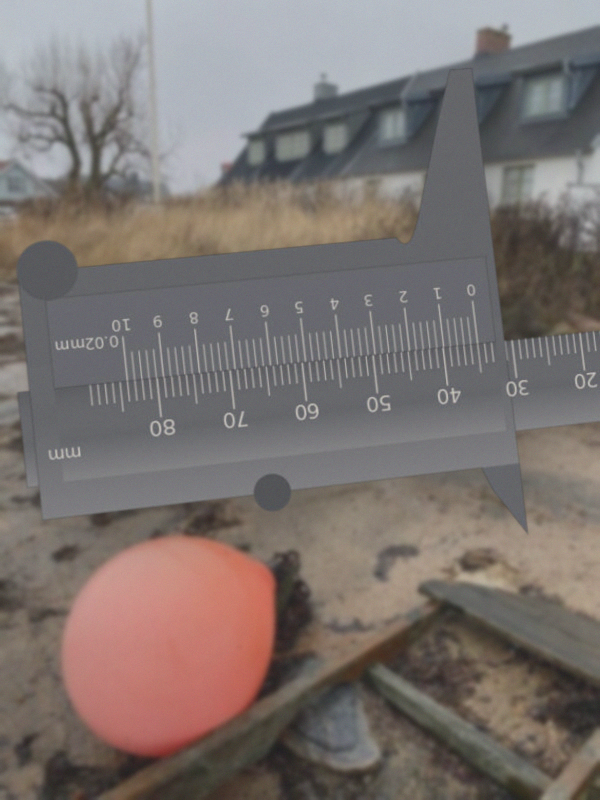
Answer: 35.0mm
